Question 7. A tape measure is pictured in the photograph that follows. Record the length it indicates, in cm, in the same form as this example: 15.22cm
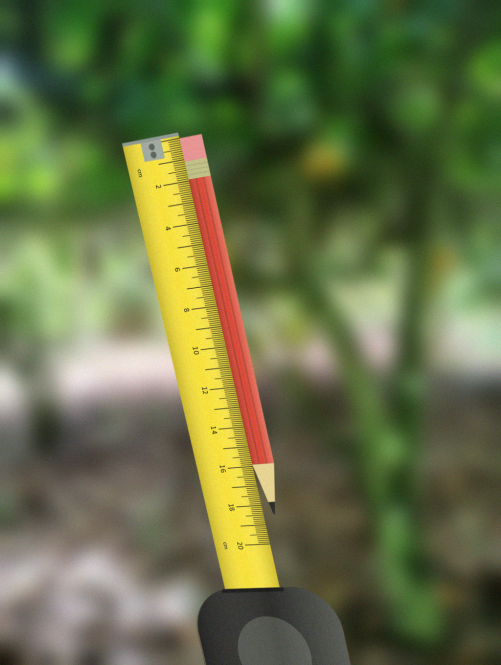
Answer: 18.5cm
